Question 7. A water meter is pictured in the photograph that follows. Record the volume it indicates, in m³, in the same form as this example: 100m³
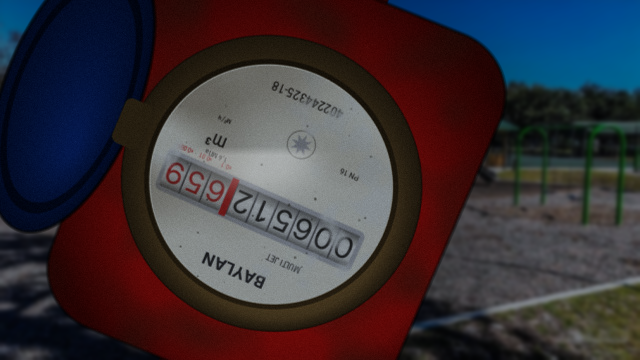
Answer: 6512.659m³
